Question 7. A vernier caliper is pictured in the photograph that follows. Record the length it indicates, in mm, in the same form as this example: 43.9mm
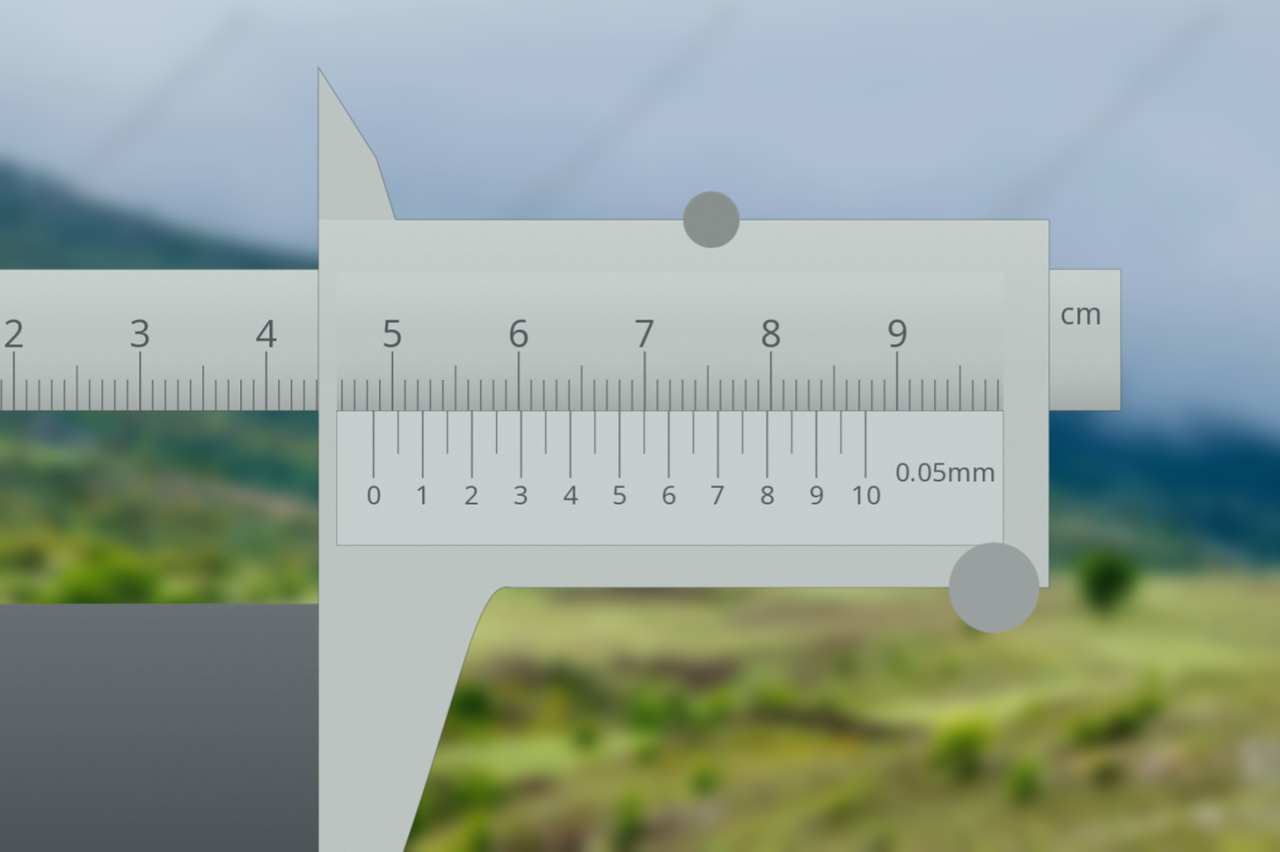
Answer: 48.5mm
